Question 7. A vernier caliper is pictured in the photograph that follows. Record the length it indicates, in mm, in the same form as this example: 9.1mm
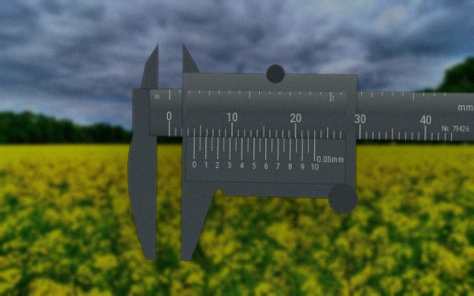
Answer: 4.0mm
